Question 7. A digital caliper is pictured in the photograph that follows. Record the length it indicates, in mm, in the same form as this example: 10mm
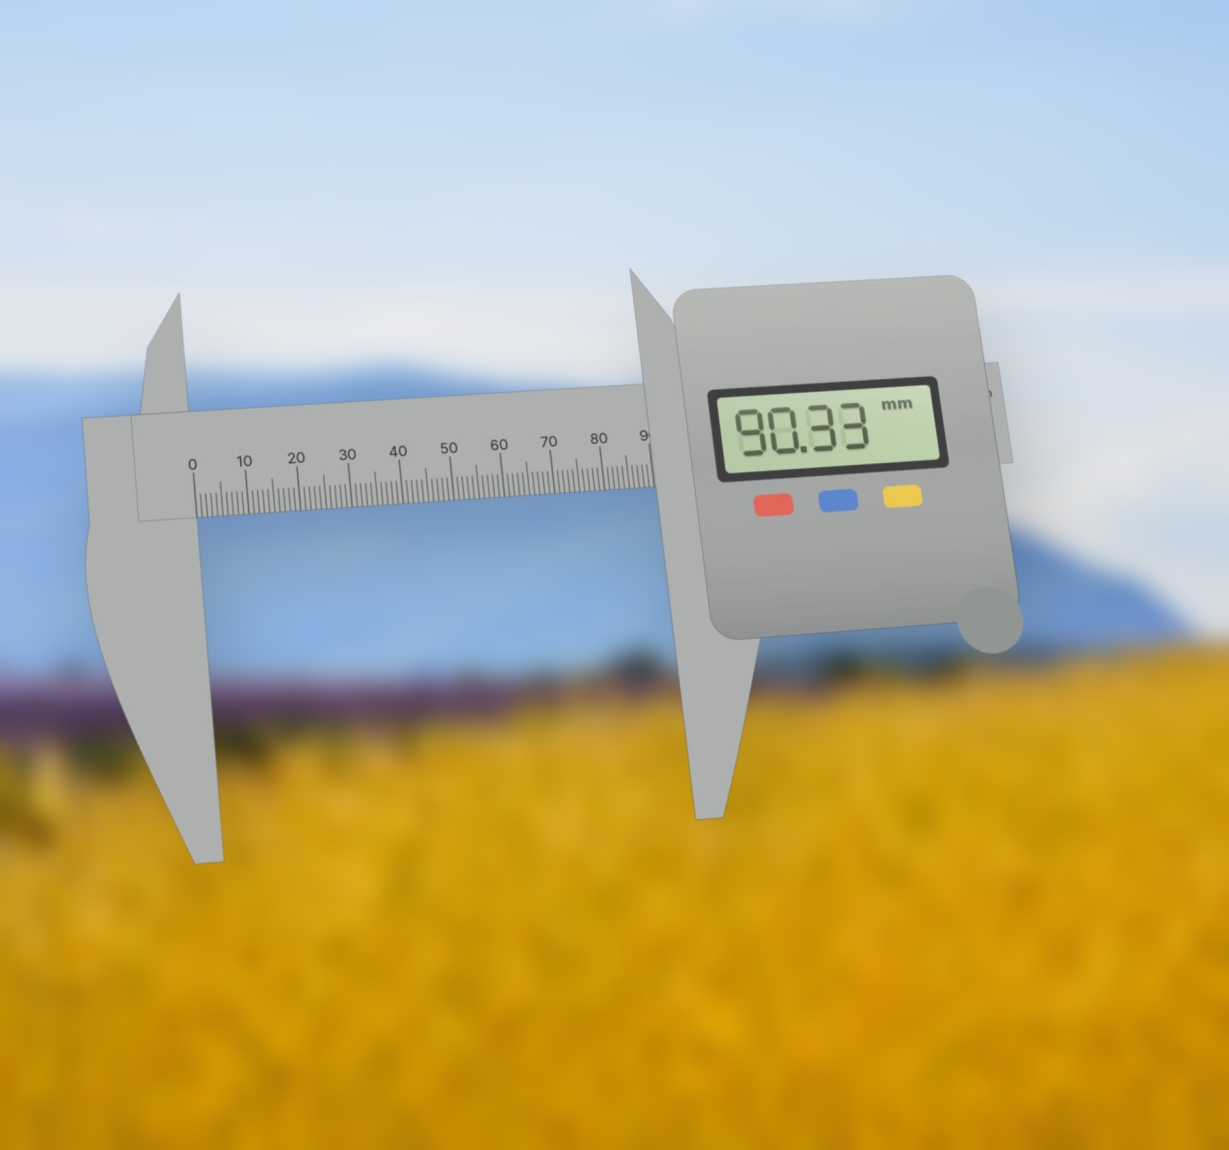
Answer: 90.33mm
